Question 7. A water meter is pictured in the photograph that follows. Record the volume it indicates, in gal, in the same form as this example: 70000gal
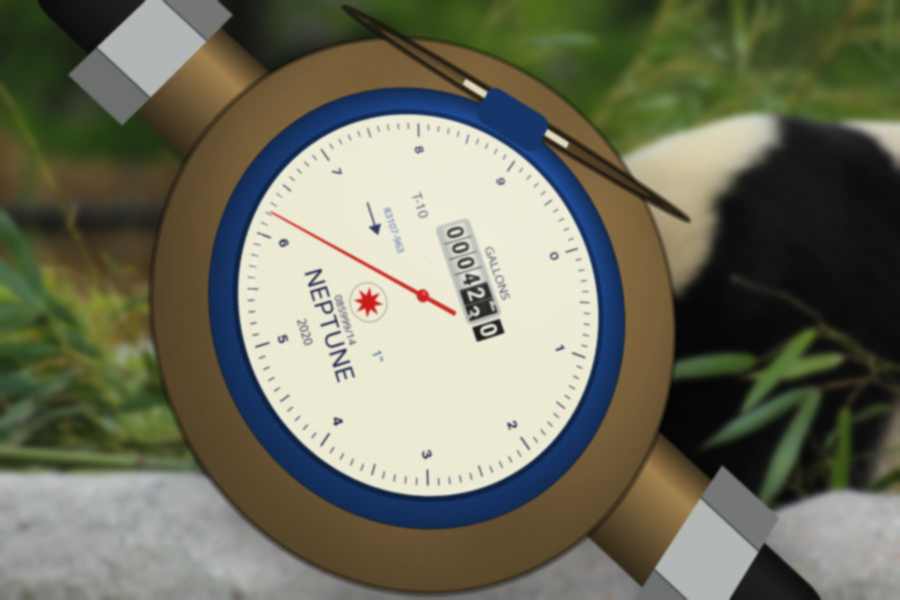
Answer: 4226.2gal
